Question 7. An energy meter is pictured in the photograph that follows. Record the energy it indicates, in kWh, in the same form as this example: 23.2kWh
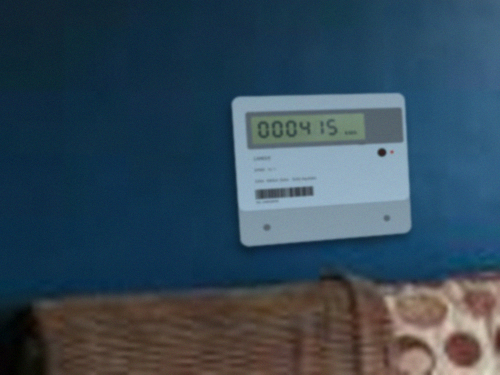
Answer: 415kWh
